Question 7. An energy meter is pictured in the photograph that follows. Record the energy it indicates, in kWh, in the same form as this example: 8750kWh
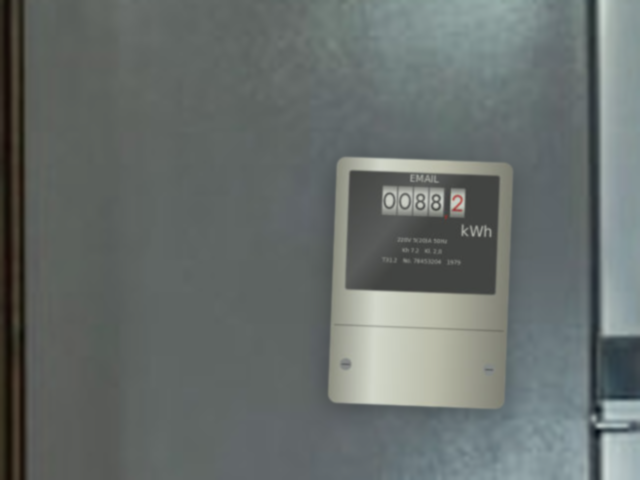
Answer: 88.2kWh
